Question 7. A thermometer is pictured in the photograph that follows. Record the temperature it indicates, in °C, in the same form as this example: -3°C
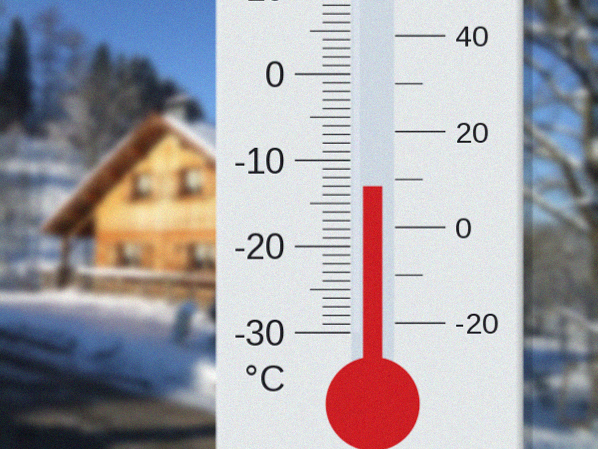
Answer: -13°C
